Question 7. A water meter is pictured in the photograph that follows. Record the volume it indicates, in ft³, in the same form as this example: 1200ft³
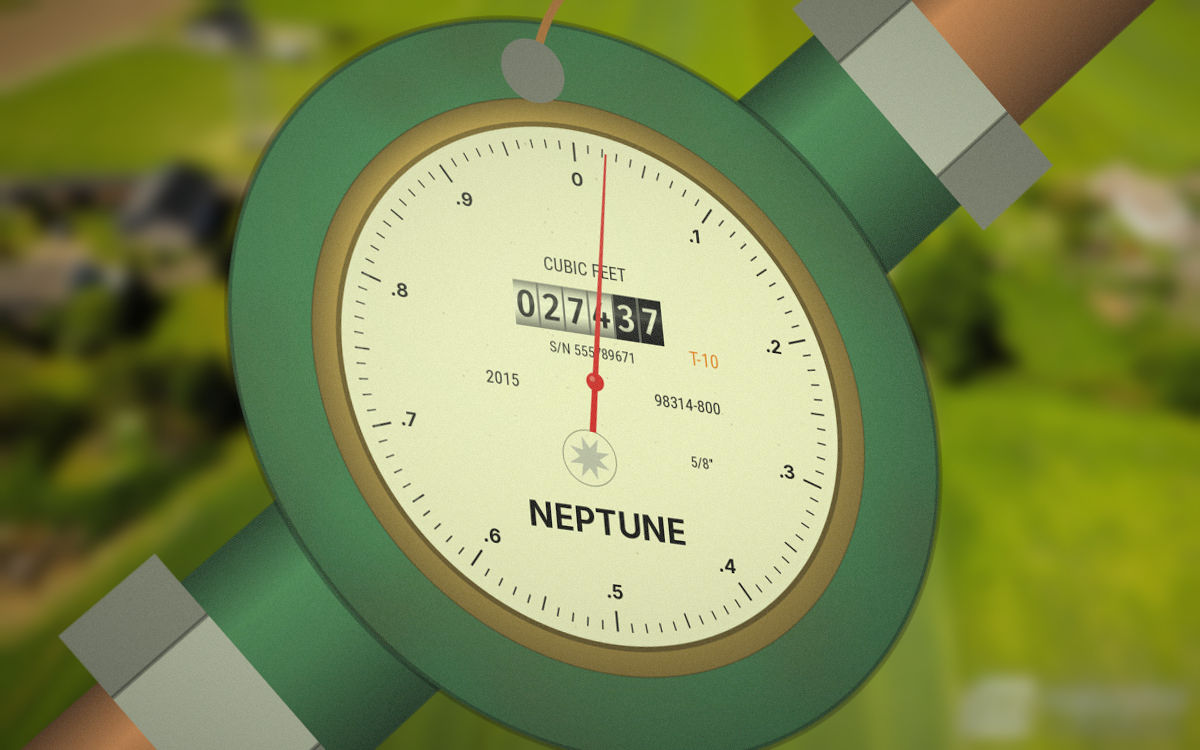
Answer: 27437.02ft³
